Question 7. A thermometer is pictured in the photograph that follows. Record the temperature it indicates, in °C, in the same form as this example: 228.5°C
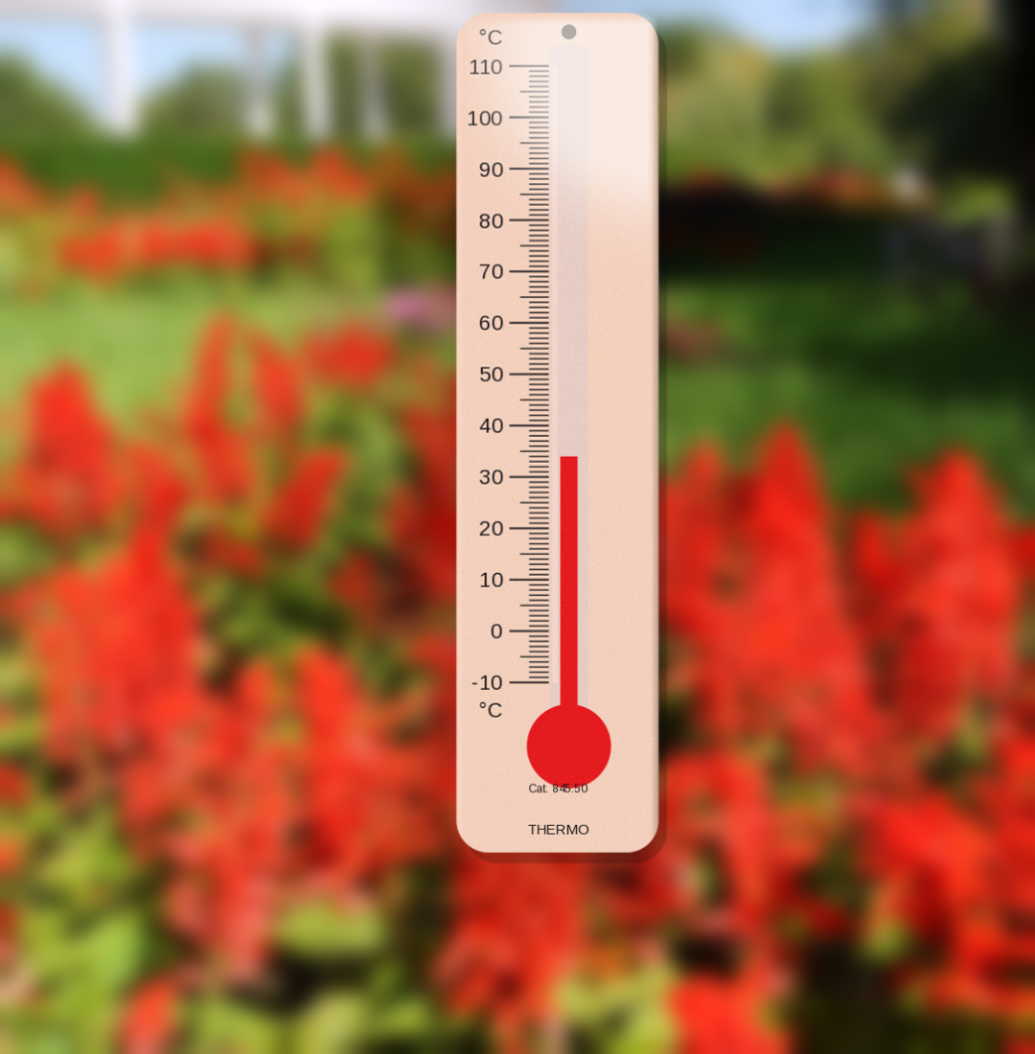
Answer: 34°C
